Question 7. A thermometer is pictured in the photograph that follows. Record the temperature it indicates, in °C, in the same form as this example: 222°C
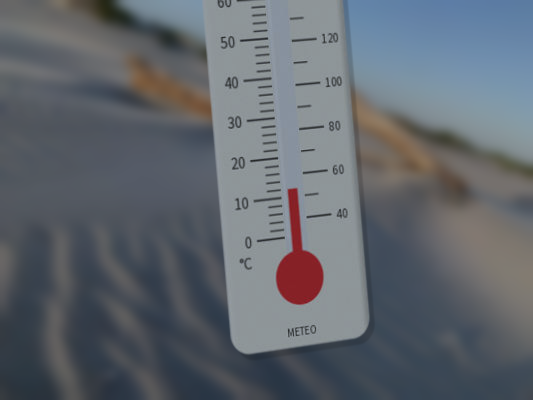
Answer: 12°C
